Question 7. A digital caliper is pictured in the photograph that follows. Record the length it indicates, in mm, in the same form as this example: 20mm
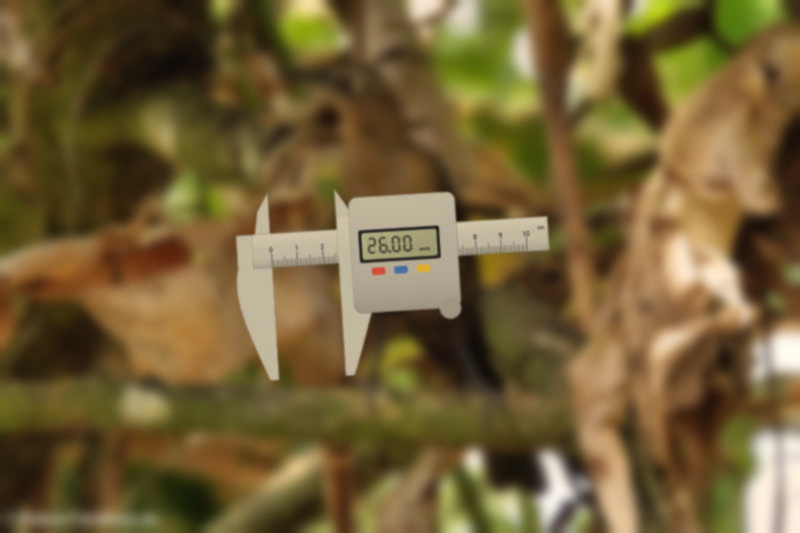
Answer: 26.00mm
